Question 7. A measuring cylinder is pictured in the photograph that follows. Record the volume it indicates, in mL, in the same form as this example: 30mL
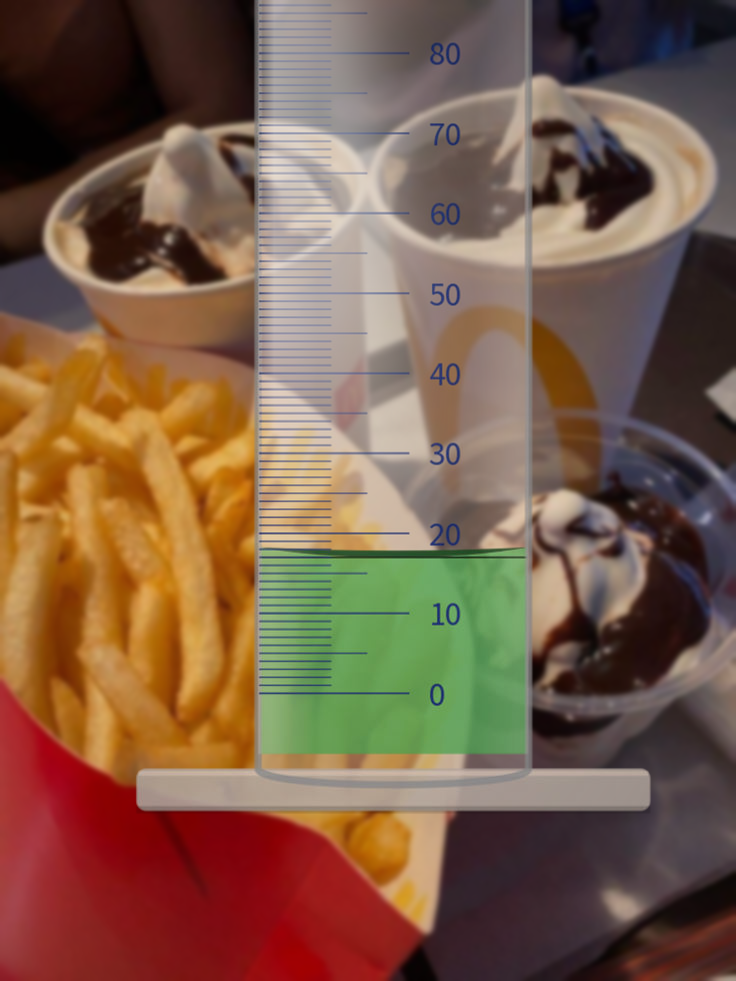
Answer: 17mL
